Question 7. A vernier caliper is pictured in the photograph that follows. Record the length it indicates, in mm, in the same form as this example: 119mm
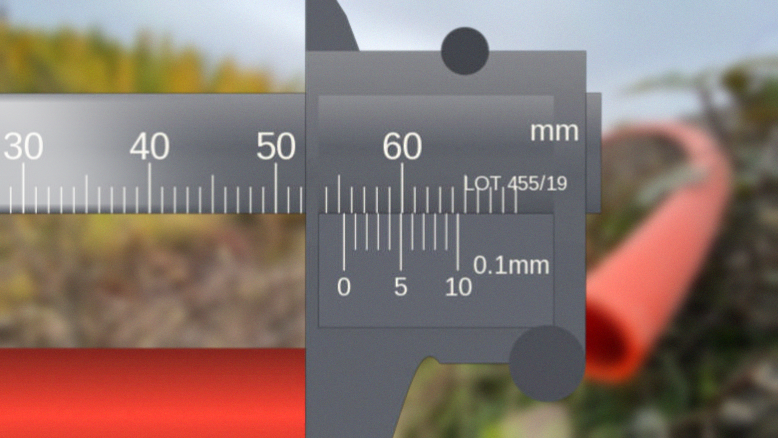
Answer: 55.4mm
